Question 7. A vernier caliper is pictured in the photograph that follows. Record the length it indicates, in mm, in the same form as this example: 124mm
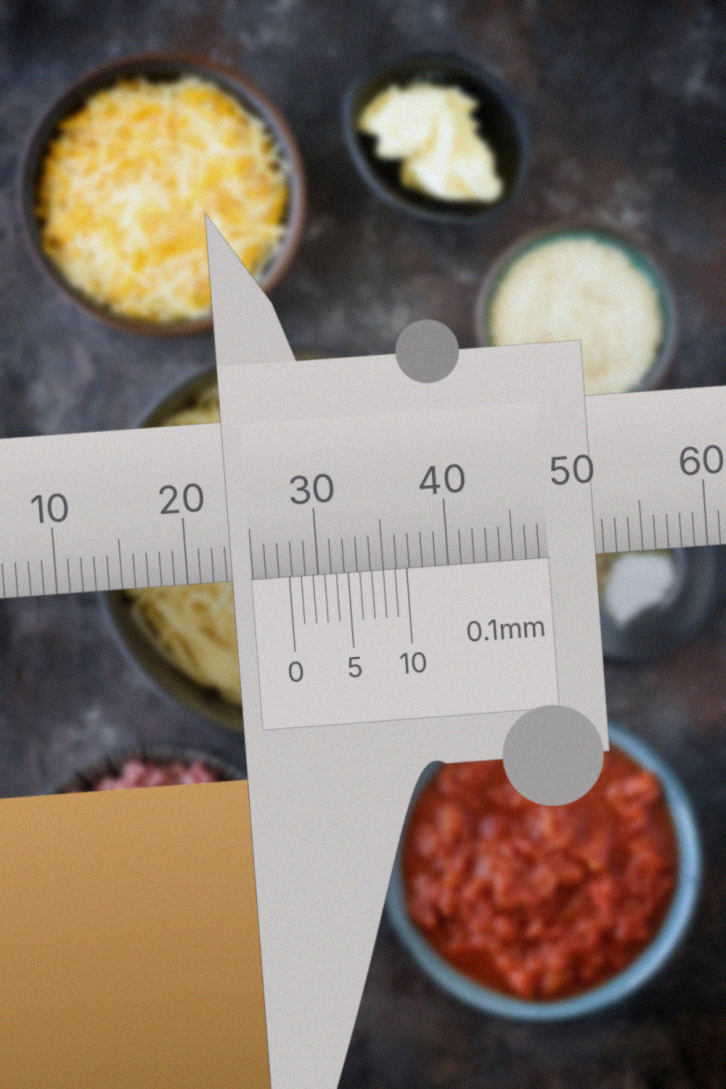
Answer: 27.8mm
